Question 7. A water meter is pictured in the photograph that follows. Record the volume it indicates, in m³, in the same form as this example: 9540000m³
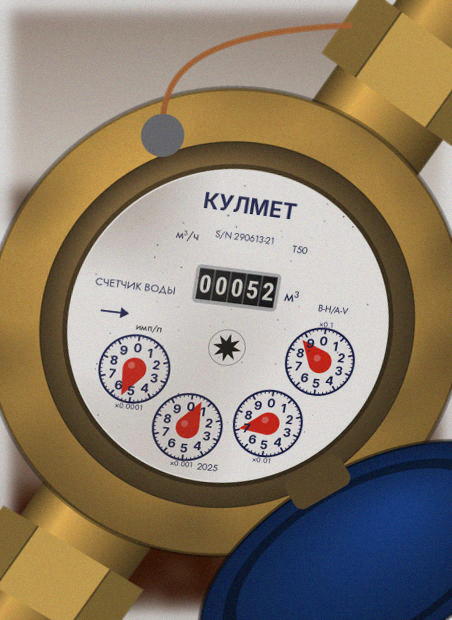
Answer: 52.8705m³
